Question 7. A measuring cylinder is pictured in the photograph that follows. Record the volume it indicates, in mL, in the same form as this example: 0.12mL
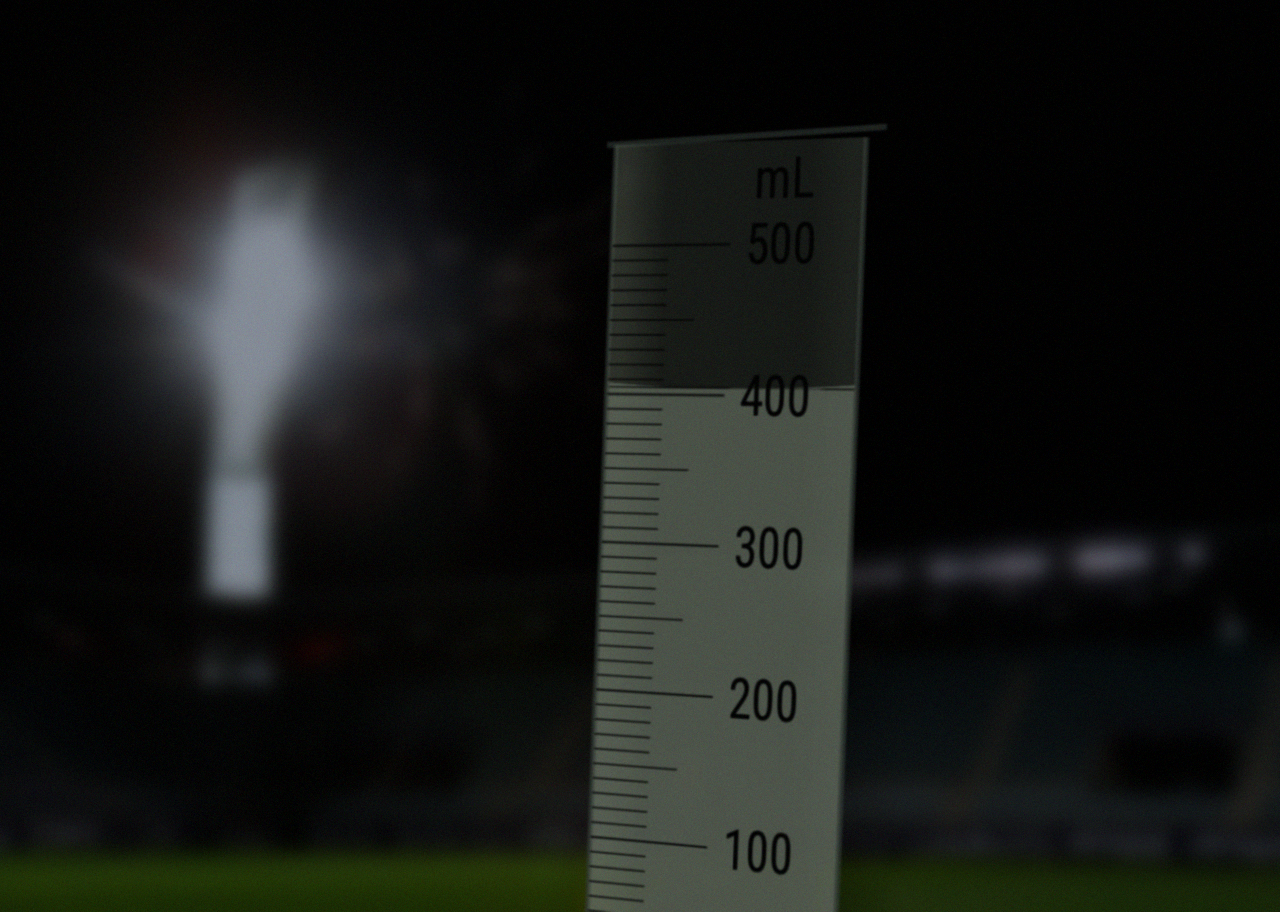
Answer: 405mL
